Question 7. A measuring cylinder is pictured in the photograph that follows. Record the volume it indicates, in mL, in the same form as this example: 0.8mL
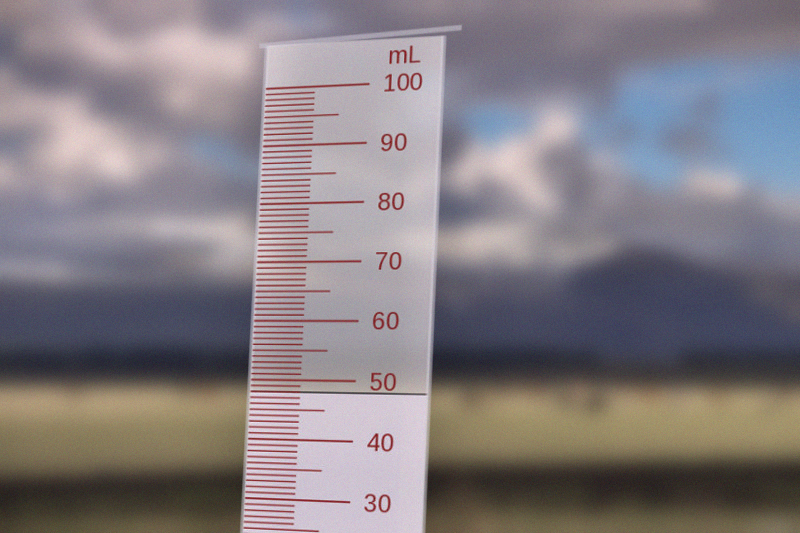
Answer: 48mL
